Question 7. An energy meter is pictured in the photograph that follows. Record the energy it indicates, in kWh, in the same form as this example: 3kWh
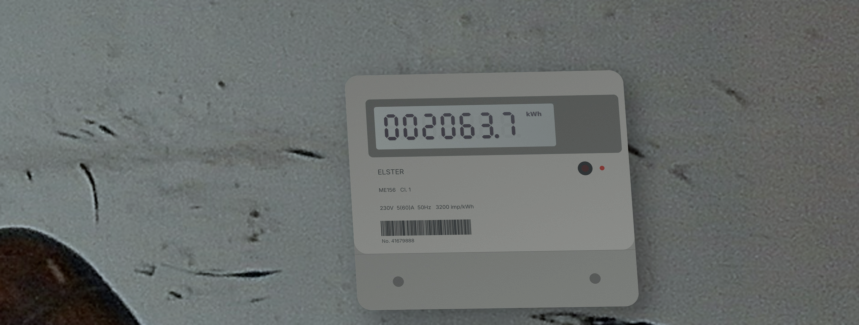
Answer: 2063.7kWh
